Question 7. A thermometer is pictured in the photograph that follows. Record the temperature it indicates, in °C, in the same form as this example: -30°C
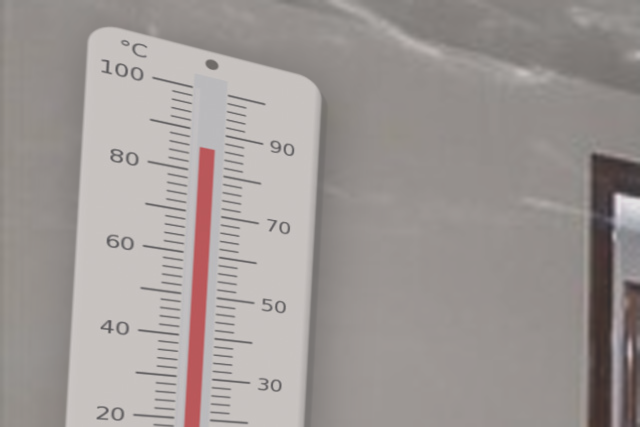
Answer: 86°C
